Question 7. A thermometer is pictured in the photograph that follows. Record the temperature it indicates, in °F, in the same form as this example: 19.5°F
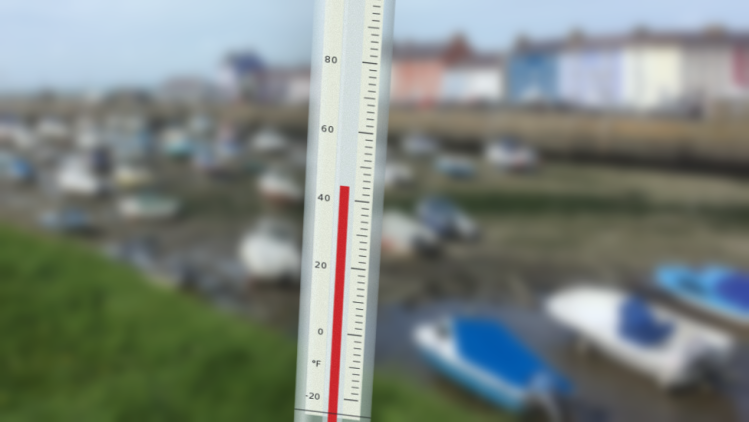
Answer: 44°F
